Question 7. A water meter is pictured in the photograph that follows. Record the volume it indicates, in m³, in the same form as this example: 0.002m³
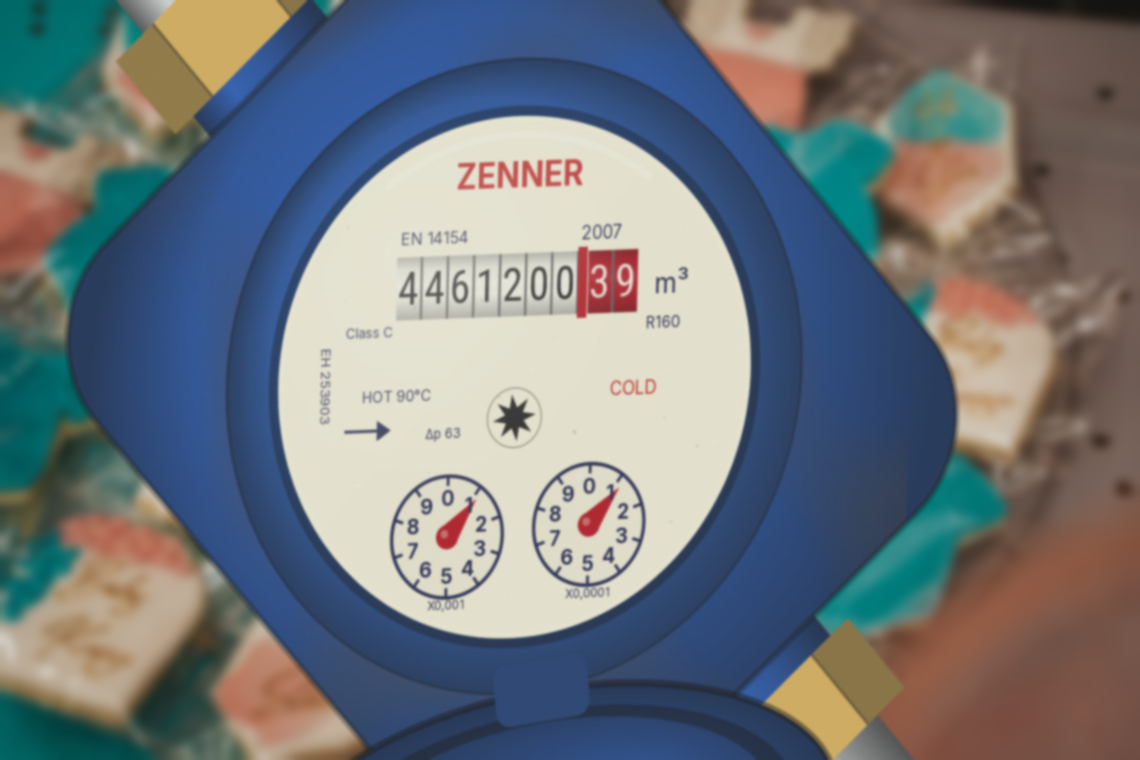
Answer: 4461200.3911m³
